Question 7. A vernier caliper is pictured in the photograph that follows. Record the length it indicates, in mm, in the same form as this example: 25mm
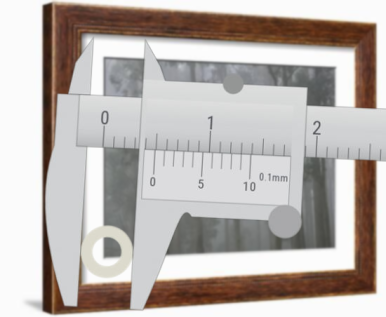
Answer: 4.9mm
